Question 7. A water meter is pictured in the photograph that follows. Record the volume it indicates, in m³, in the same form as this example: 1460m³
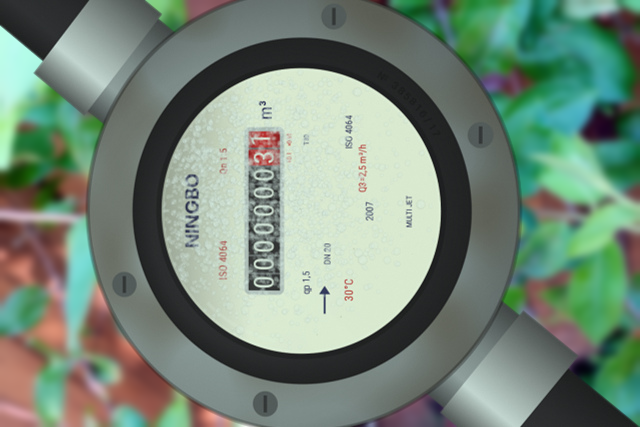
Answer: 0.31m³
